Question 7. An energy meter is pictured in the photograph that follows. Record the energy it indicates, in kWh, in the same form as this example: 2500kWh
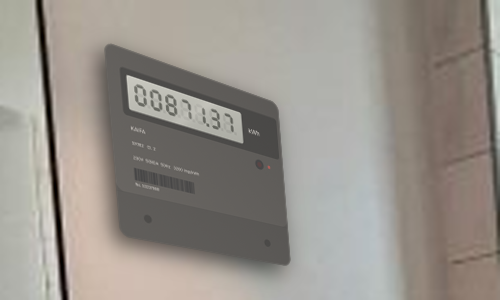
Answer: 871.37kWh
